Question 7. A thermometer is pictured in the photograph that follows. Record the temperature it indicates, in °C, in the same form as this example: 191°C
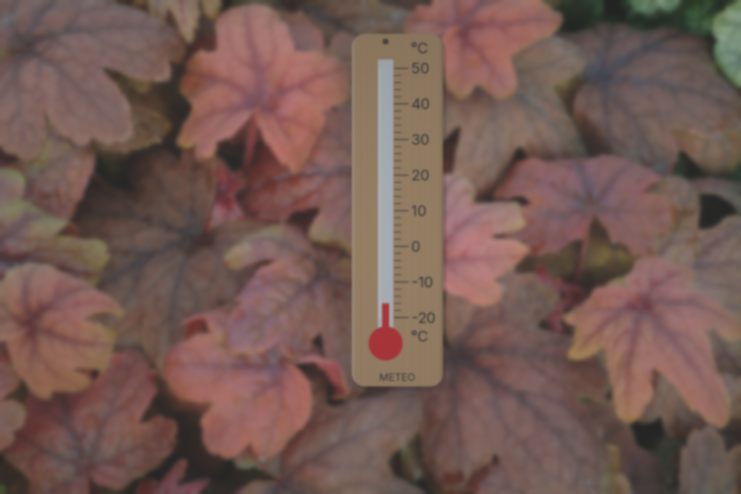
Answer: -16°C
